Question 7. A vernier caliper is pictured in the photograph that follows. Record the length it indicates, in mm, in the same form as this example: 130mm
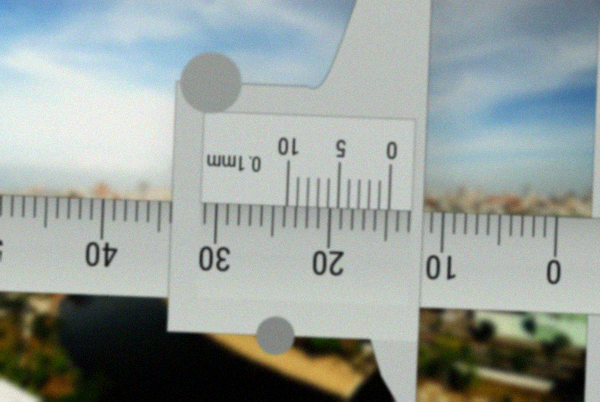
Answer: 14.8mm
